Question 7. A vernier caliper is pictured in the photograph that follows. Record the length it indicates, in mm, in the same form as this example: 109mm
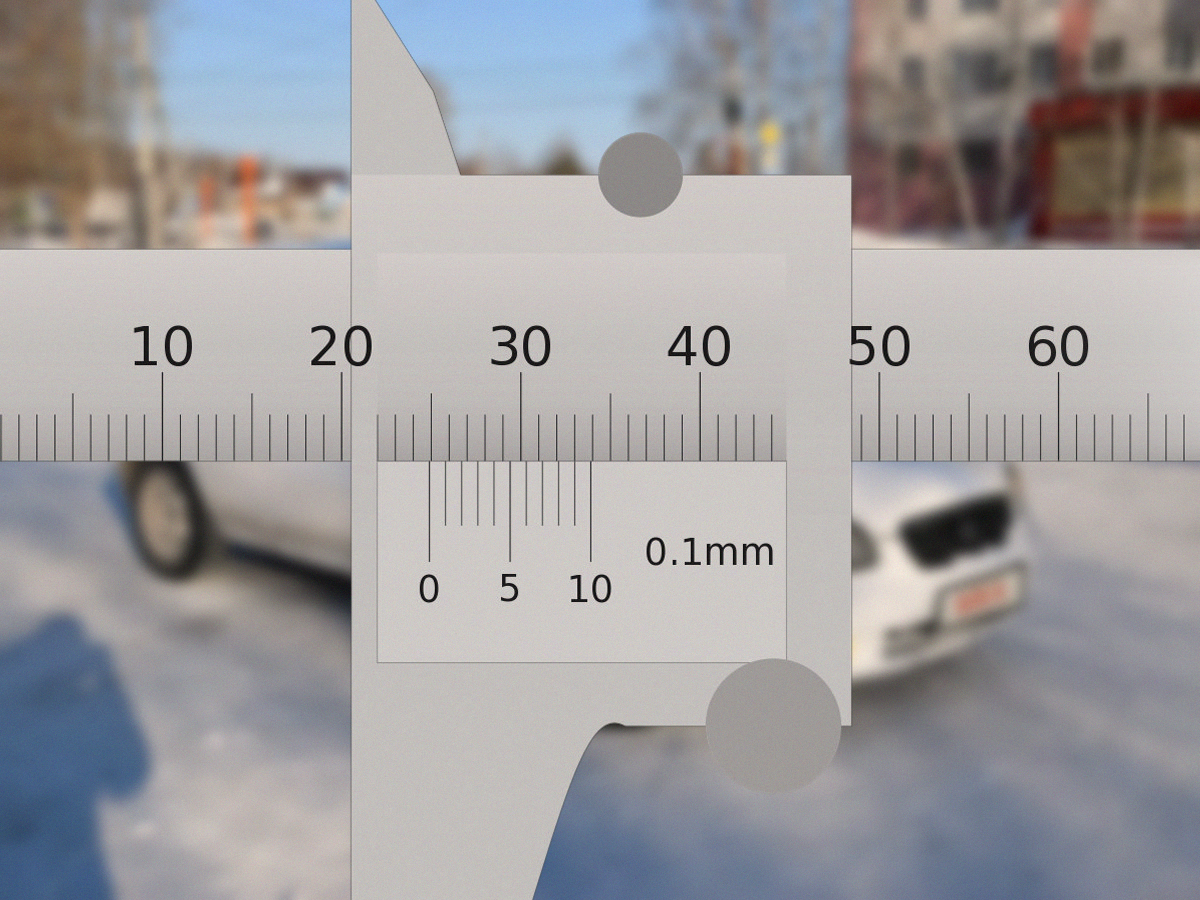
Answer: 24.9mm
